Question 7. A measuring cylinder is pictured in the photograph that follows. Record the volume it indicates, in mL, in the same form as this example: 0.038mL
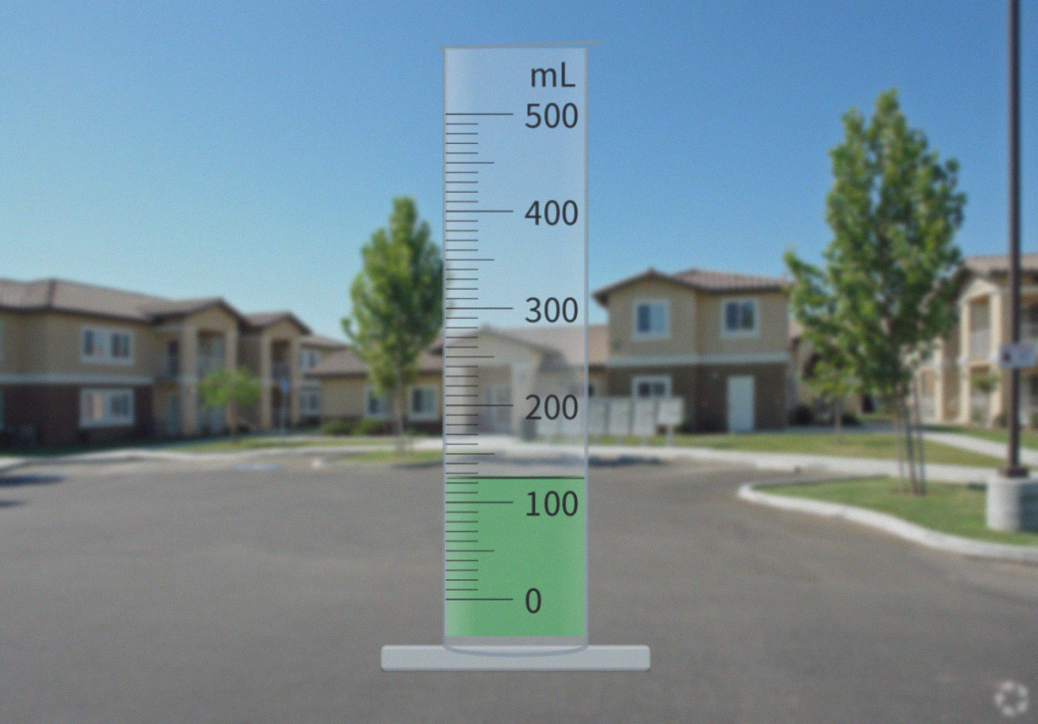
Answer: 125mL
